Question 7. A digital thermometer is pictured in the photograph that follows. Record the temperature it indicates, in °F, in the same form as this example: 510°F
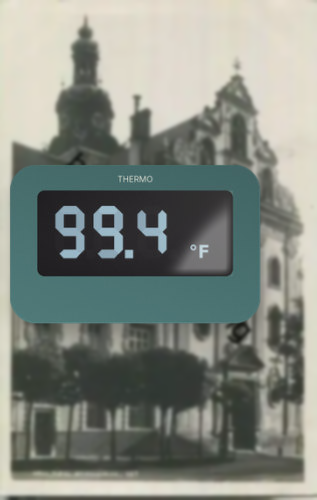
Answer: 99.4°F
